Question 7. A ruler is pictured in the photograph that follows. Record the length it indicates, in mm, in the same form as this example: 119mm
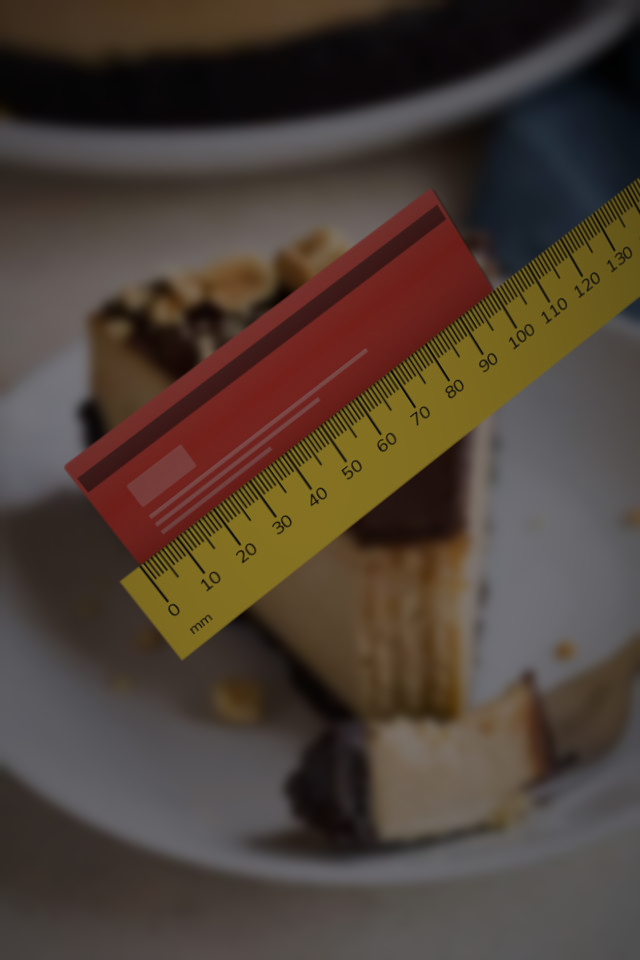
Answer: 100mm
